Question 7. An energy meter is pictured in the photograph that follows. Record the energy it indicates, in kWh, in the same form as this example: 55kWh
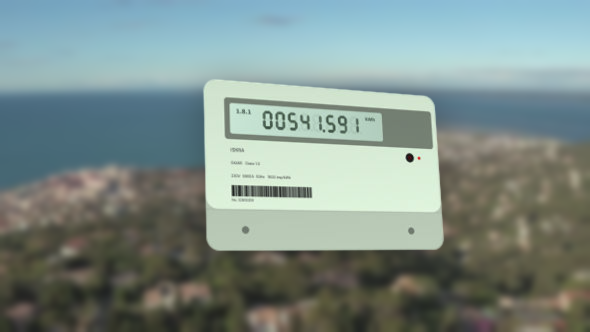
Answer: 541.591kWh
